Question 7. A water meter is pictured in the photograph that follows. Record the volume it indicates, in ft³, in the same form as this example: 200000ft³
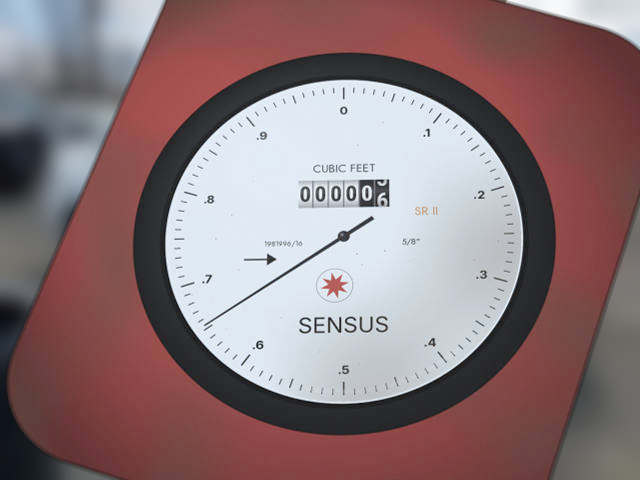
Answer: 5.65ft³
